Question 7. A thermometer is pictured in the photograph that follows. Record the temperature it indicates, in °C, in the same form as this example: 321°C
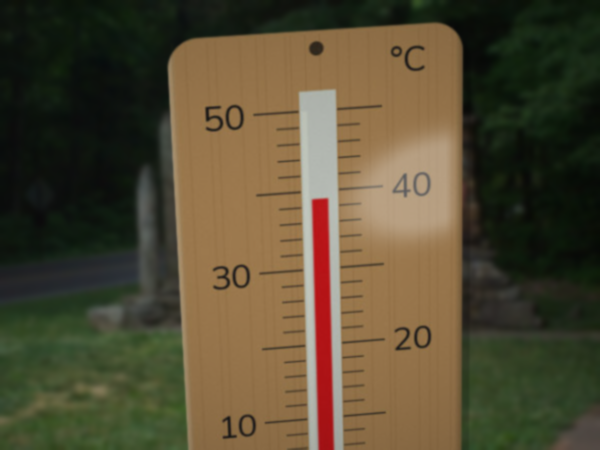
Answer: 39°C
